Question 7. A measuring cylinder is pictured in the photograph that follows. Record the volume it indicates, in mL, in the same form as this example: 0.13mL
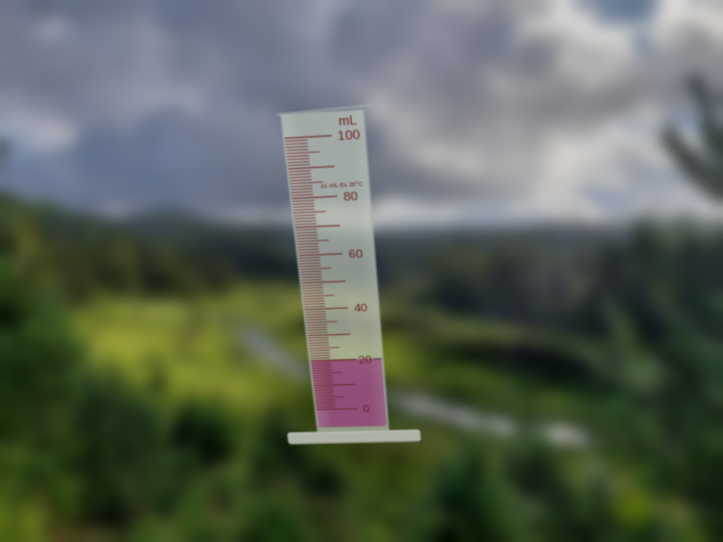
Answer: 20mL
